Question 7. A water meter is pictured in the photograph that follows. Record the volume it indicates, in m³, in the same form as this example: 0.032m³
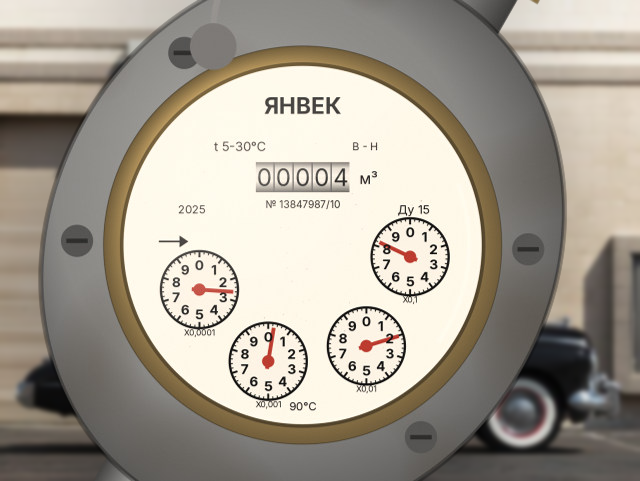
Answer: 4.8202m³
